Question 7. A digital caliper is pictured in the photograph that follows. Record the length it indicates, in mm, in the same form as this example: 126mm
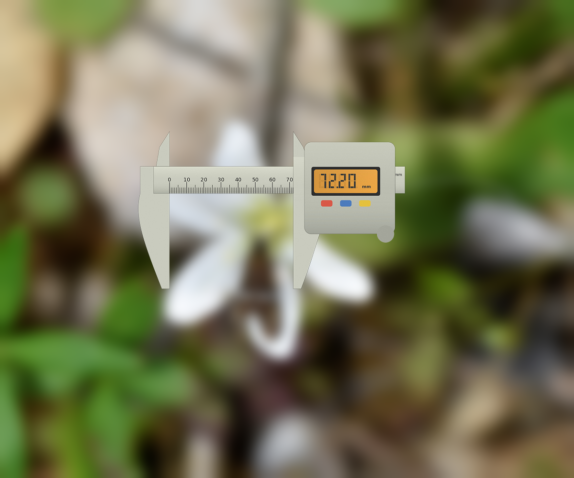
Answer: 72.20mm
